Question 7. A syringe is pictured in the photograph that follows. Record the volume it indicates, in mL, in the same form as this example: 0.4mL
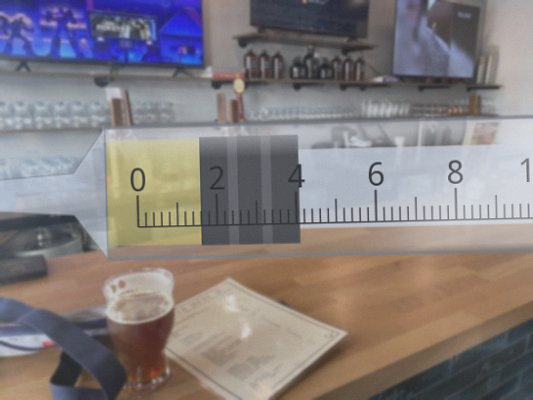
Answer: 1.6mL
